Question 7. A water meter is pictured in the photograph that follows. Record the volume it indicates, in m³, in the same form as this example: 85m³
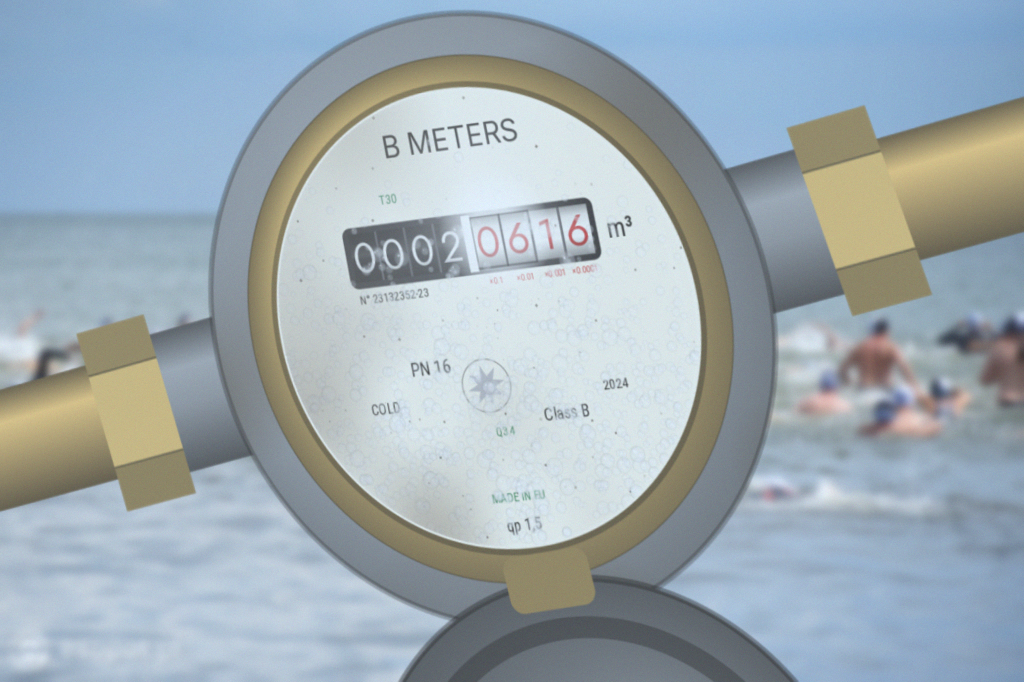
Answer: 2.0616m³
